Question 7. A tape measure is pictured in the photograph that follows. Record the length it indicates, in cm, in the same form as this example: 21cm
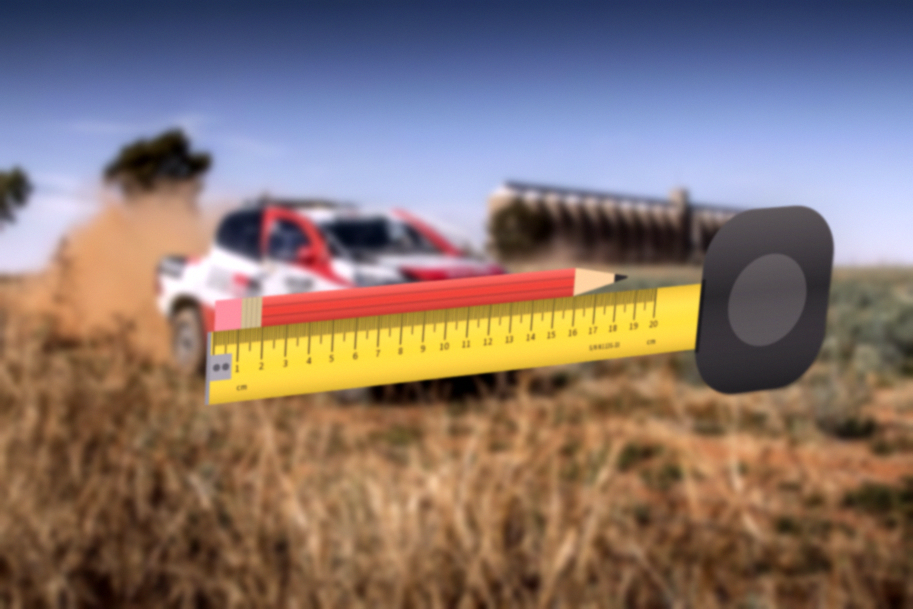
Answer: 18.5cm
